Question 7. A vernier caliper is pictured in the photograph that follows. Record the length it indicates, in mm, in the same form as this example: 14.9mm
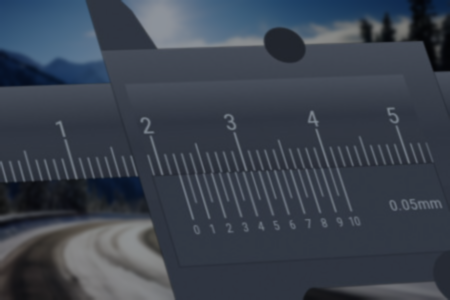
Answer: 22.0mm
